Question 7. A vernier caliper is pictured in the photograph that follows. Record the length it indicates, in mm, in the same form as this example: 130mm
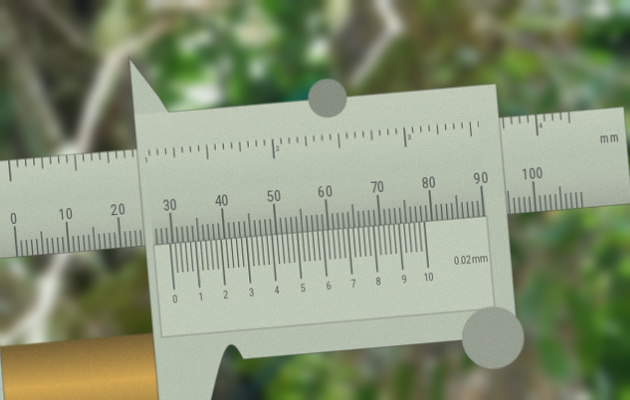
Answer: 29.5mm
